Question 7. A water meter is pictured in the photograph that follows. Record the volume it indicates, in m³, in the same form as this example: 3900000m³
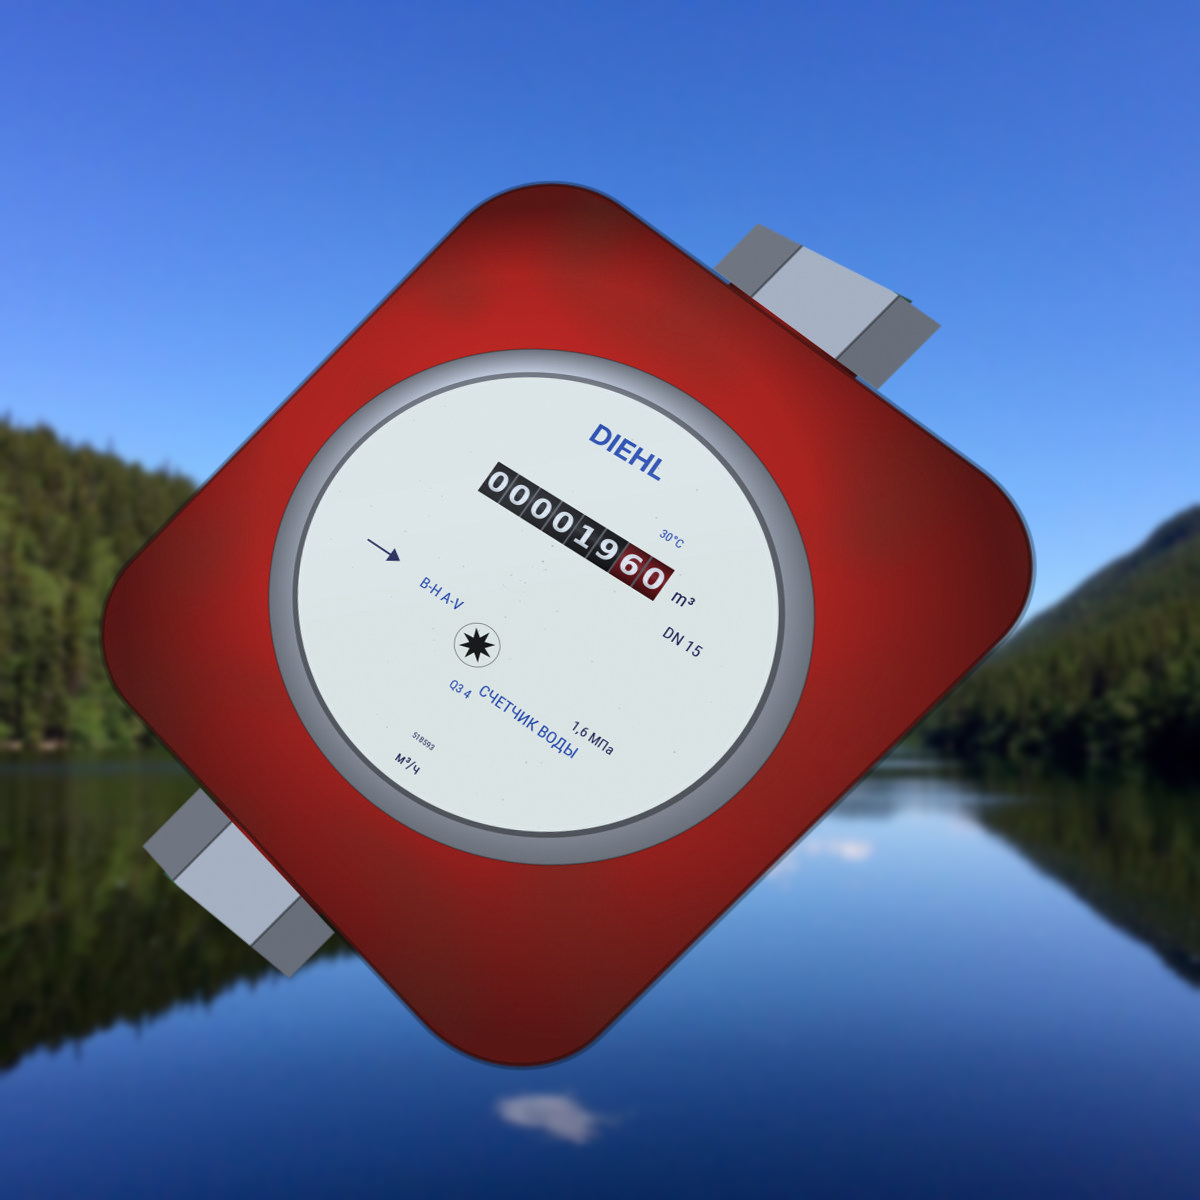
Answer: 19.60m³
